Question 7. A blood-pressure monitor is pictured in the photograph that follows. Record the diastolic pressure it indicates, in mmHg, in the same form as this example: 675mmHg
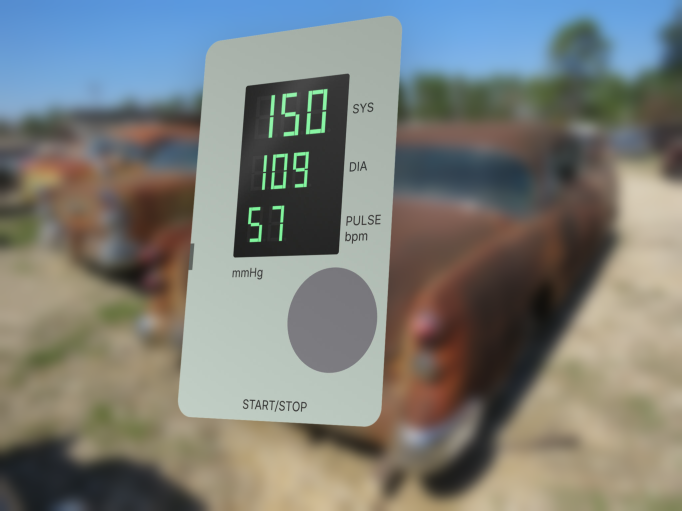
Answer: 109mmHg
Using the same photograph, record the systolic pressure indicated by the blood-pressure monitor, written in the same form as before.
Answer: 150mmHg
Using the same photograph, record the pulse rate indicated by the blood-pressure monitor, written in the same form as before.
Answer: 57bpm
